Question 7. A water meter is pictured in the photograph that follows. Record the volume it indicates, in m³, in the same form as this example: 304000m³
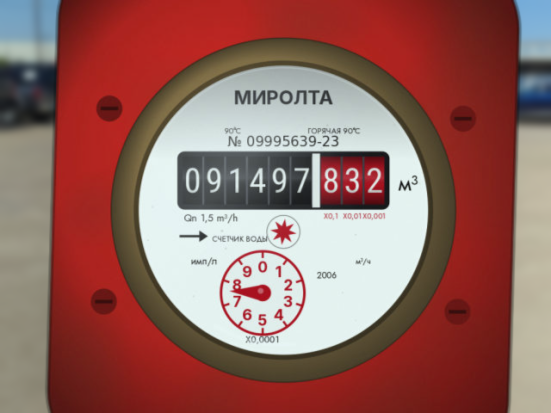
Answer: 91497.8327m³
